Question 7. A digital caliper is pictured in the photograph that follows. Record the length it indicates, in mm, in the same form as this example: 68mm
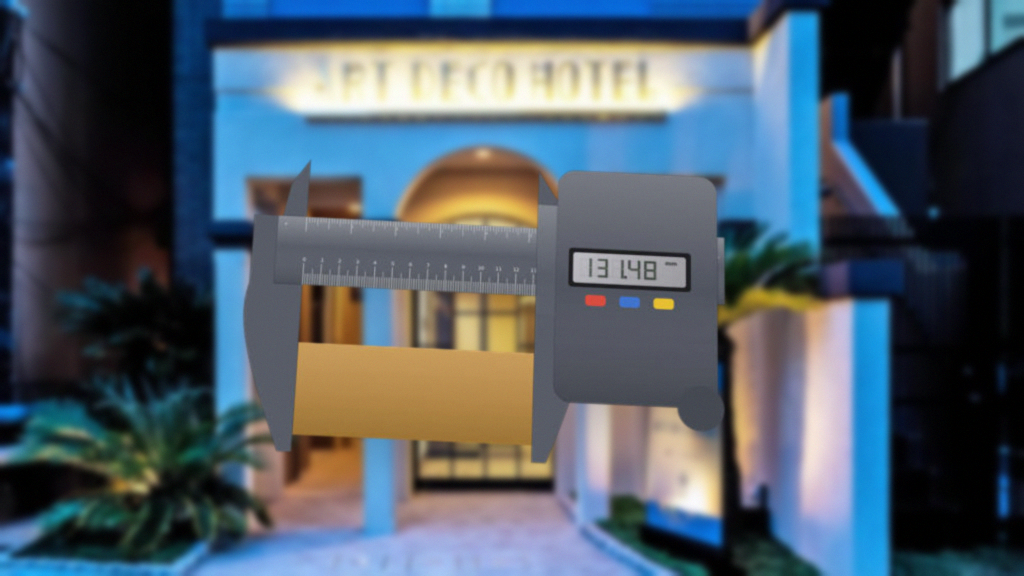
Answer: 131.48mm
